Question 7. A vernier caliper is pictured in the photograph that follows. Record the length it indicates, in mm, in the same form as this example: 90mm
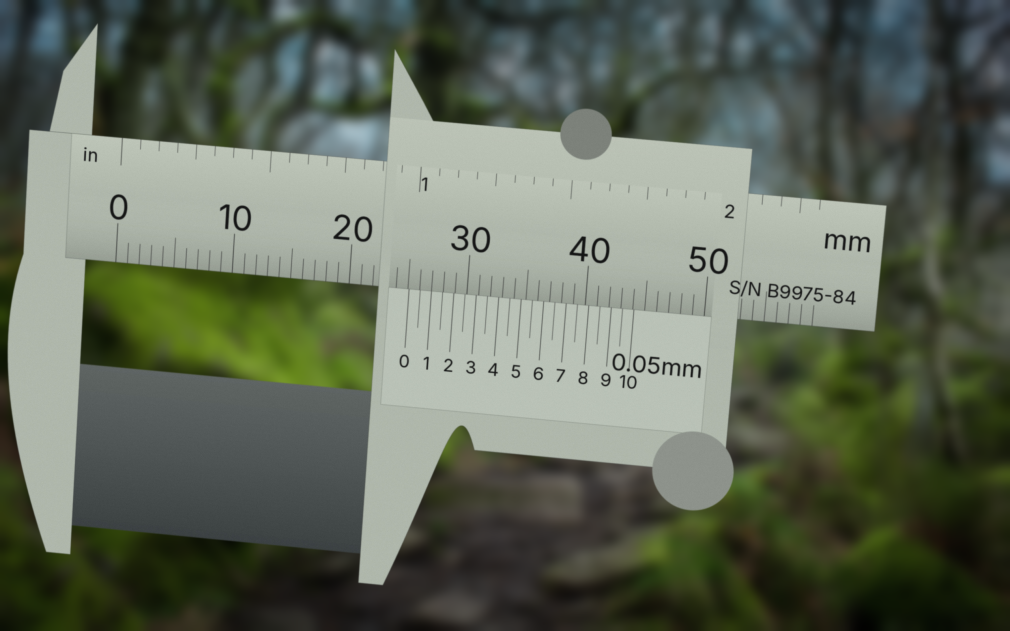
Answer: 25.1mm
